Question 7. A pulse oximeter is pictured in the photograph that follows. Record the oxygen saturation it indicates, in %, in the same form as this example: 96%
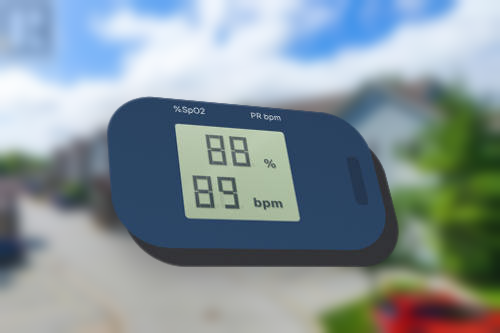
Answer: 88%
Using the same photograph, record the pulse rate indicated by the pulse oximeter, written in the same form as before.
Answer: 89bpm
